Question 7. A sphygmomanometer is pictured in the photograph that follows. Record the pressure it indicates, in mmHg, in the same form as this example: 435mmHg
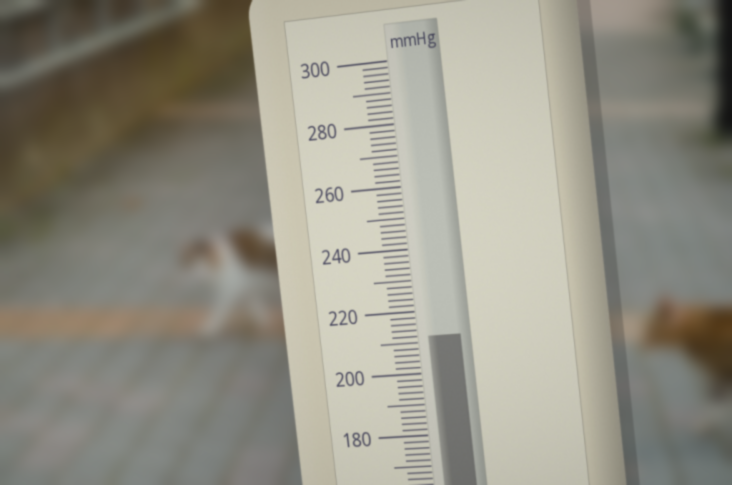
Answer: 212mmHg
